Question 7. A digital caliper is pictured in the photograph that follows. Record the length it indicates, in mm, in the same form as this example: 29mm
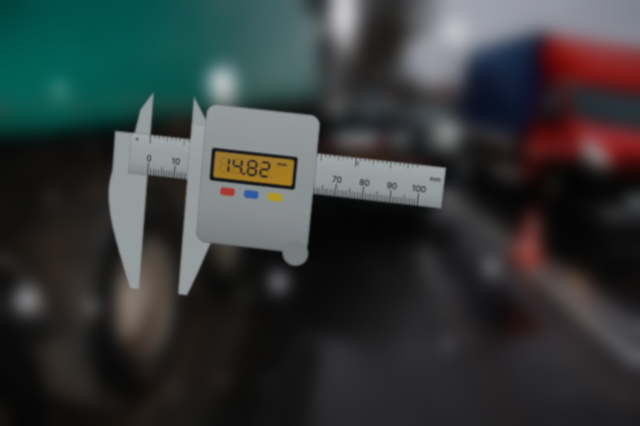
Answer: 14.82mm
